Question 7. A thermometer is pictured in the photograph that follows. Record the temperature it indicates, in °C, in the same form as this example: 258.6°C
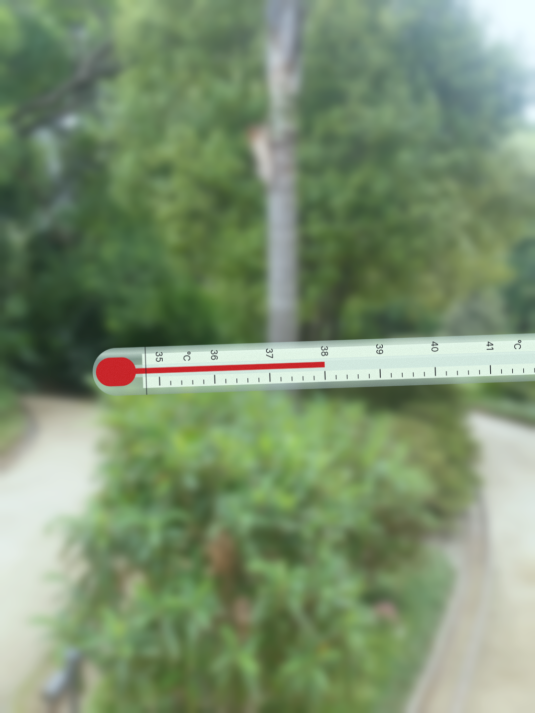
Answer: 38°C
